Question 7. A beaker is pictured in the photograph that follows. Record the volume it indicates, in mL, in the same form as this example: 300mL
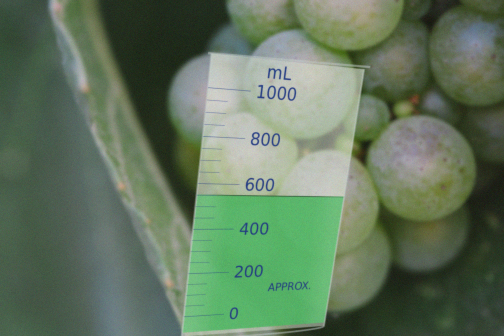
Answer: 550mL
